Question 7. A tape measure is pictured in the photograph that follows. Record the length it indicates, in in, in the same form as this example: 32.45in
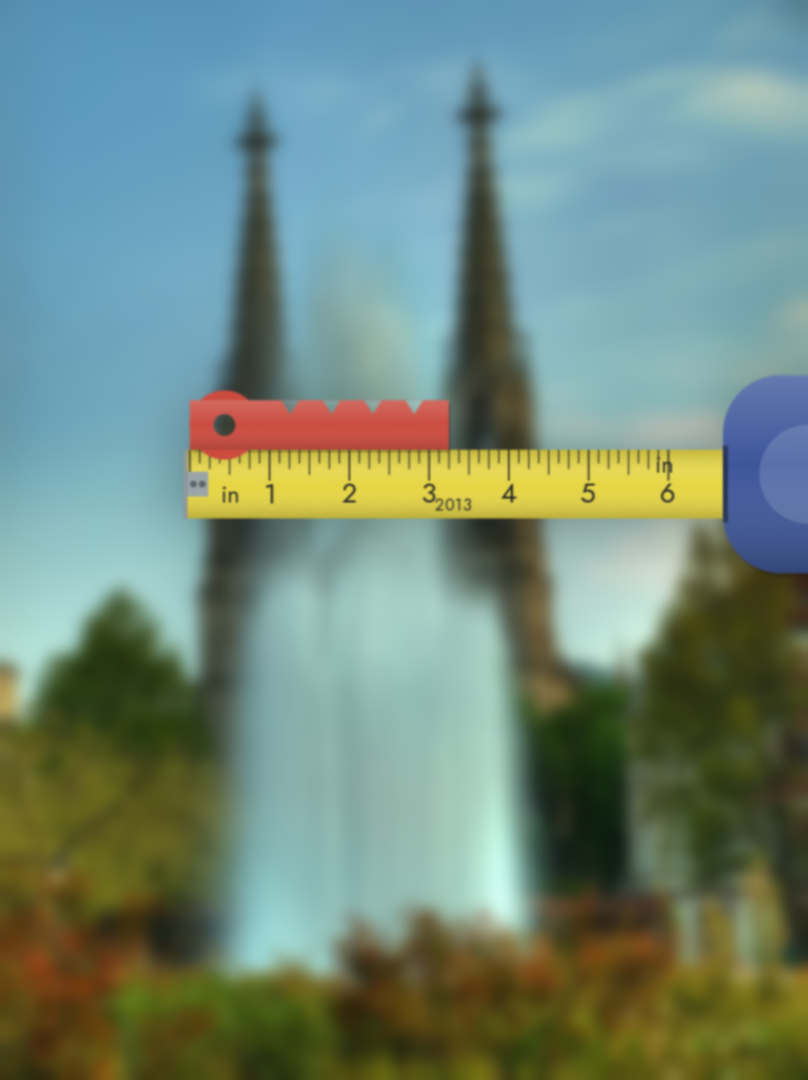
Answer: 3.25in
